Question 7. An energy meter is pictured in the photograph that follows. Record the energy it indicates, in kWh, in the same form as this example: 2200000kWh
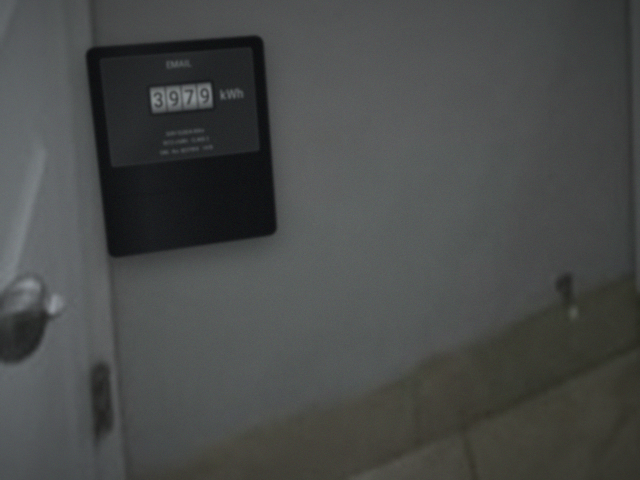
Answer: 3979kWh
